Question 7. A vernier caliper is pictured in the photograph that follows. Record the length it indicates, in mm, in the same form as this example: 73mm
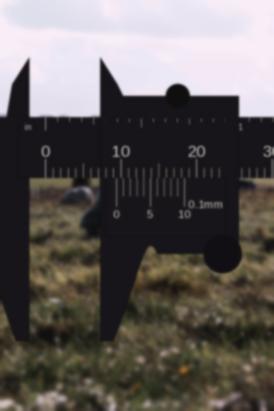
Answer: 9.4mm
